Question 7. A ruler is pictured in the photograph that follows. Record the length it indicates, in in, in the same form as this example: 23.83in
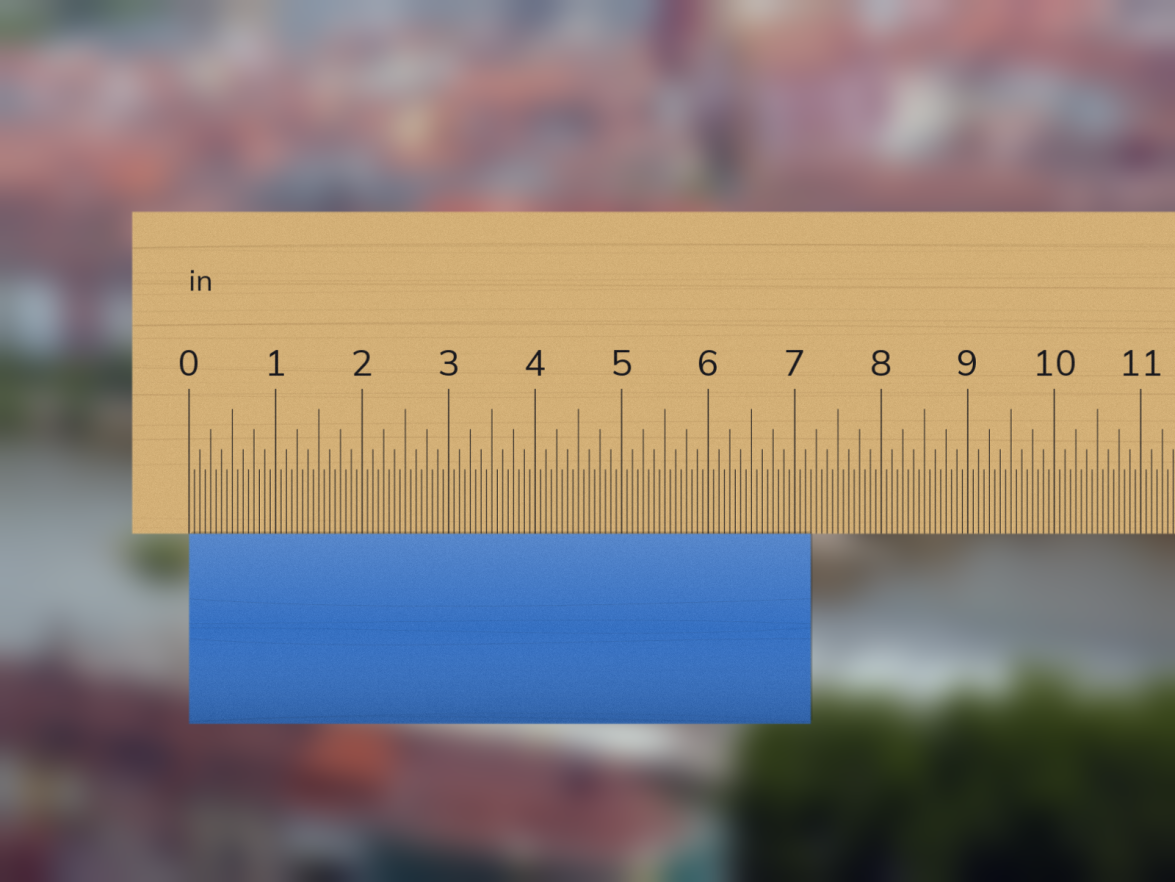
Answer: 7.1875in
